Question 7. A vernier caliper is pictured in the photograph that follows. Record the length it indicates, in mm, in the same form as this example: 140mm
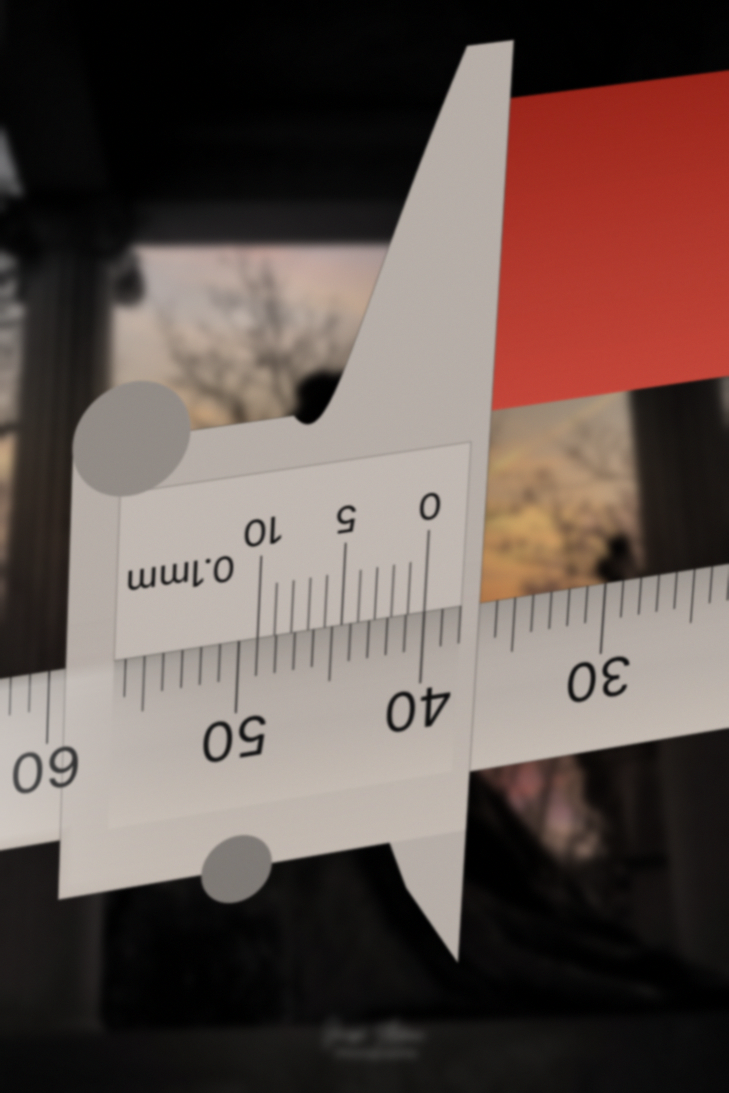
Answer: 40.0mm
